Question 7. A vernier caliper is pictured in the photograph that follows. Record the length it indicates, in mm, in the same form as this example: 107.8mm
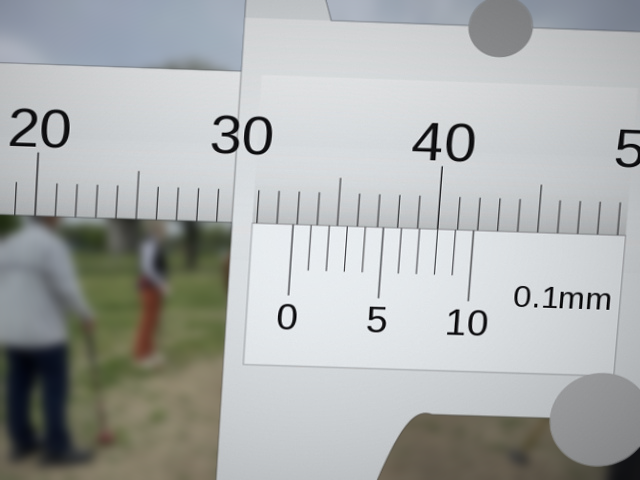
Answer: 32.8mm
